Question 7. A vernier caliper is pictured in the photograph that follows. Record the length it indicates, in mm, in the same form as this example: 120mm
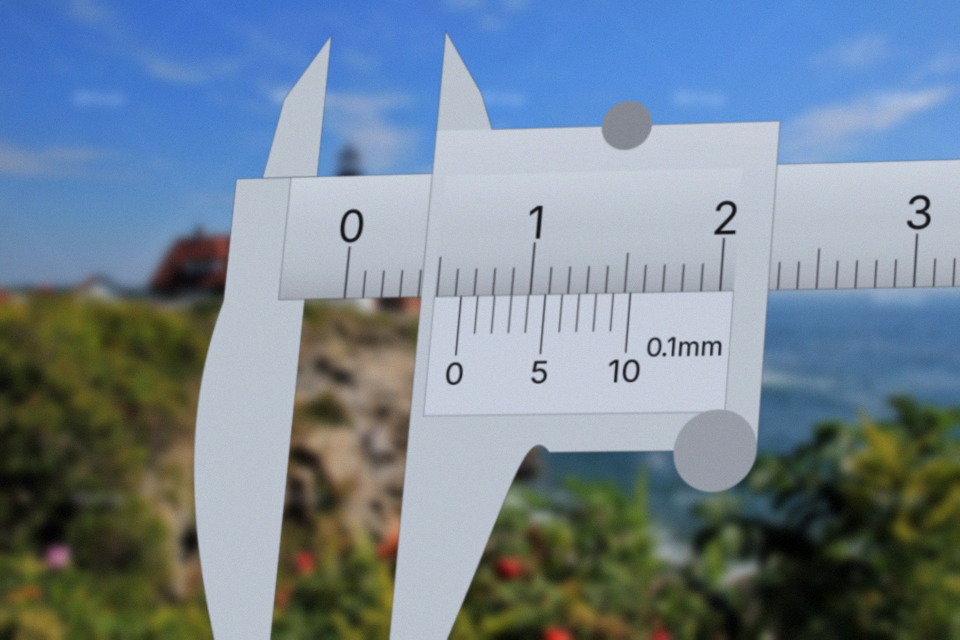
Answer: 6.3mm
